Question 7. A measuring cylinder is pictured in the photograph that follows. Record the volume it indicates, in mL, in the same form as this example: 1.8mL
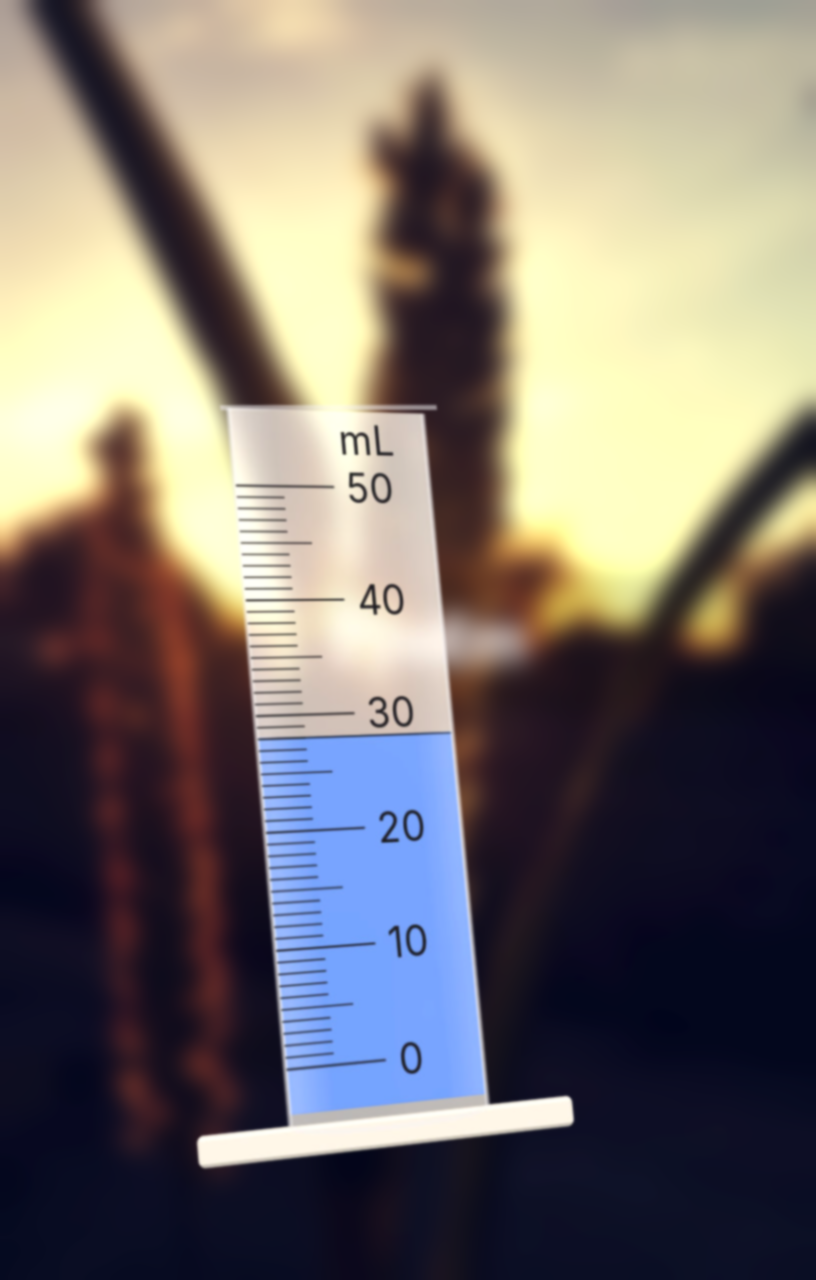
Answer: 28mL
